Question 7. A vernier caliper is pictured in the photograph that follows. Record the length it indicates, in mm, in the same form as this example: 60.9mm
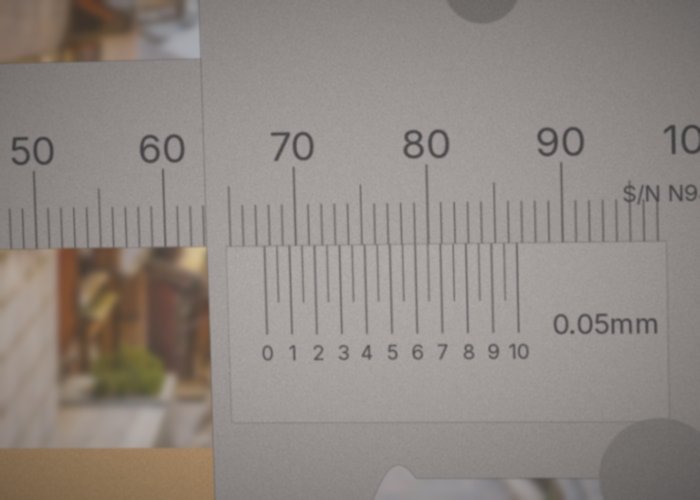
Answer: 67.6mm
